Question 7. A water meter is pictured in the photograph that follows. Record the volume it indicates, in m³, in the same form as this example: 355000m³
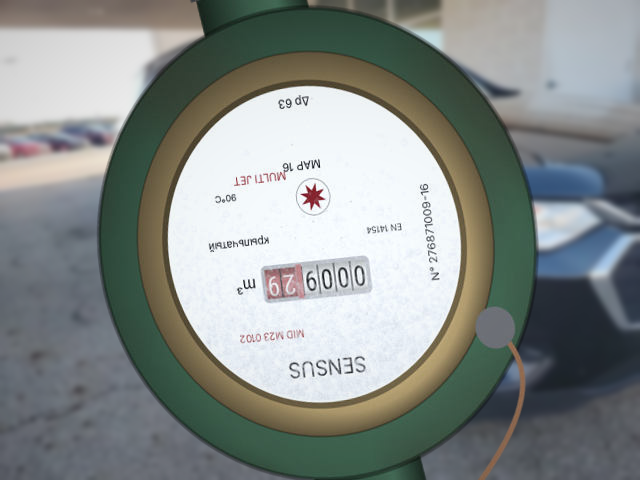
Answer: 9.29m³
